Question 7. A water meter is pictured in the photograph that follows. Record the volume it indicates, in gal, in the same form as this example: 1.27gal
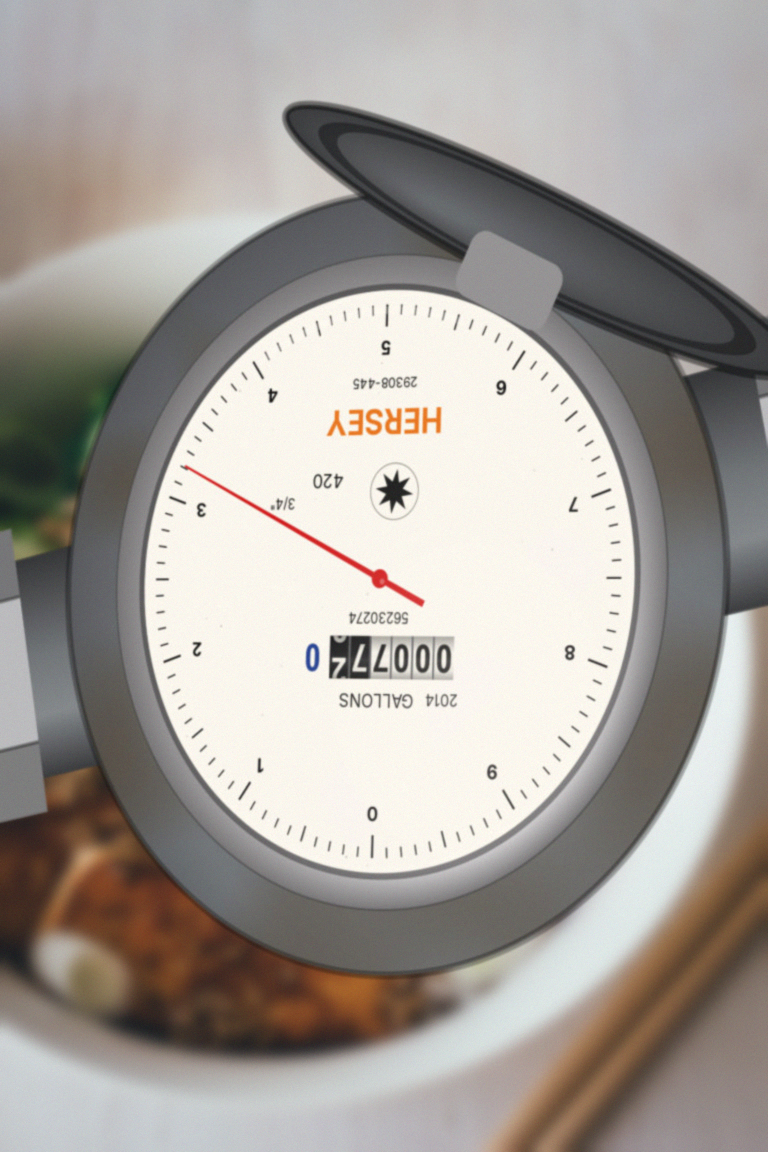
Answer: 7723.2gal
